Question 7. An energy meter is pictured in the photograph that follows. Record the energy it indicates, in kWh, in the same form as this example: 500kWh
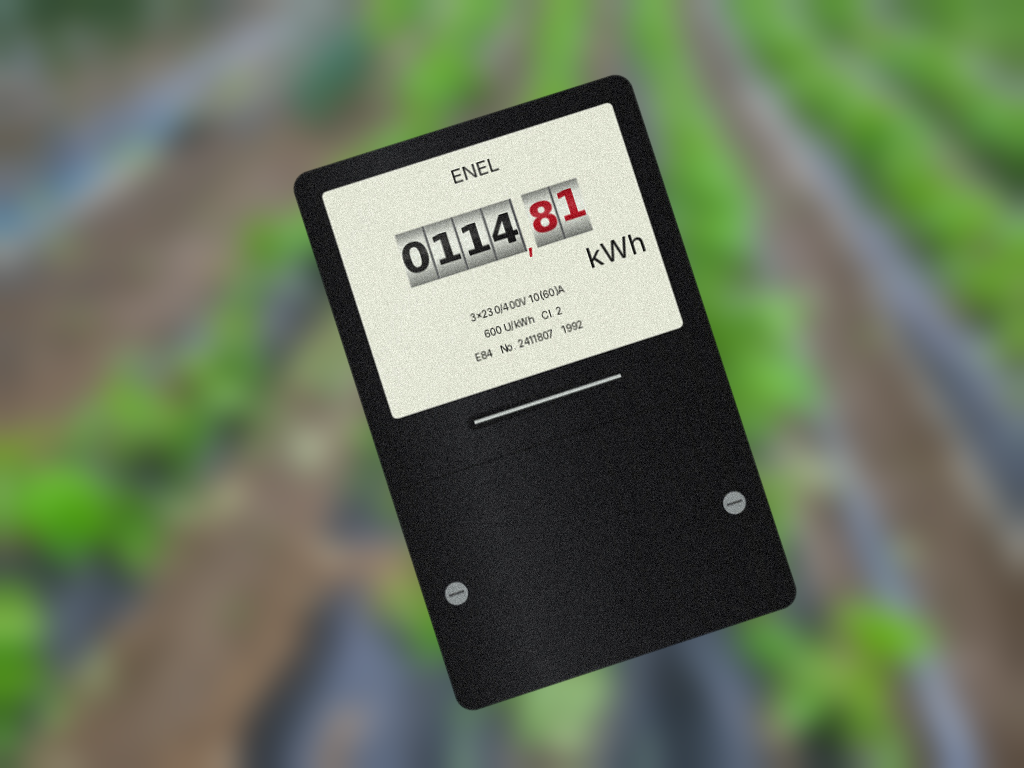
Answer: 114.81kWh
